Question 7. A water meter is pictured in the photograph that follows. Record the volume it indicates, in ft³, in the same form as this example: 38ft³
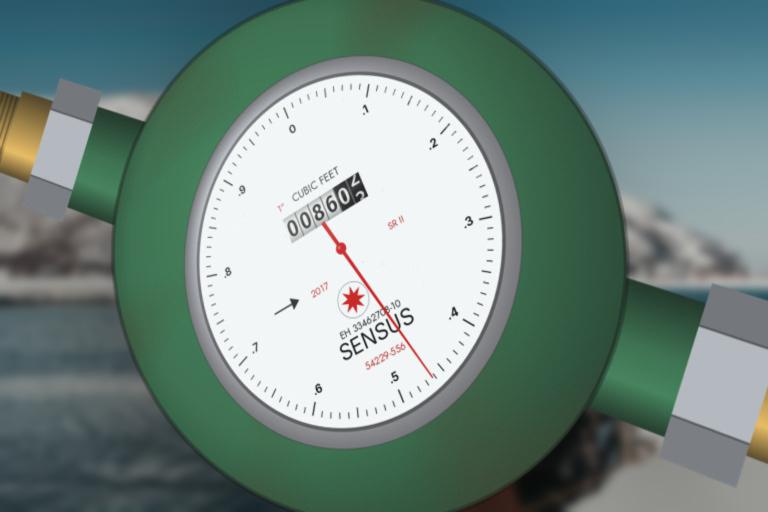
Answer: 8602.46ft³
